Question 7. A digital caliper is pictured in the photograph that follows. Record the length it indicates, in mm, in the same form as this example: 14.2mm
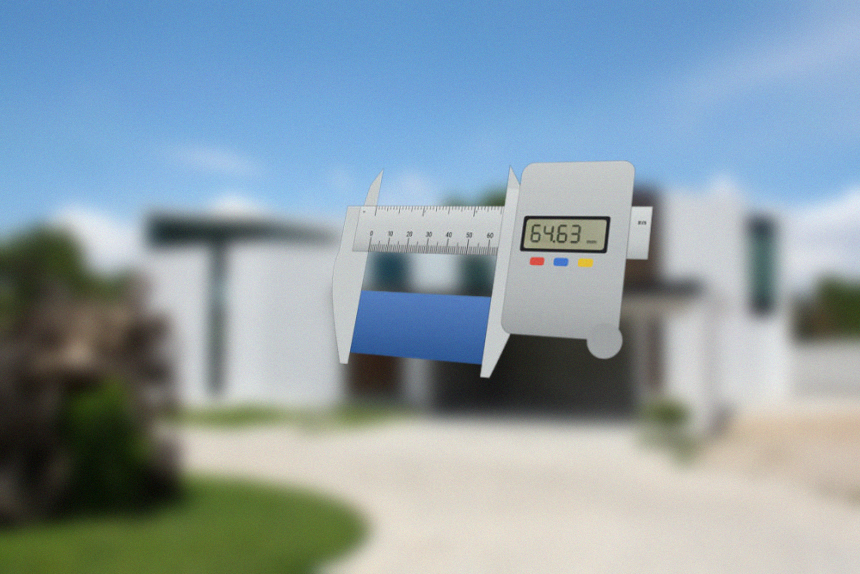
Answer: 64.63mm
